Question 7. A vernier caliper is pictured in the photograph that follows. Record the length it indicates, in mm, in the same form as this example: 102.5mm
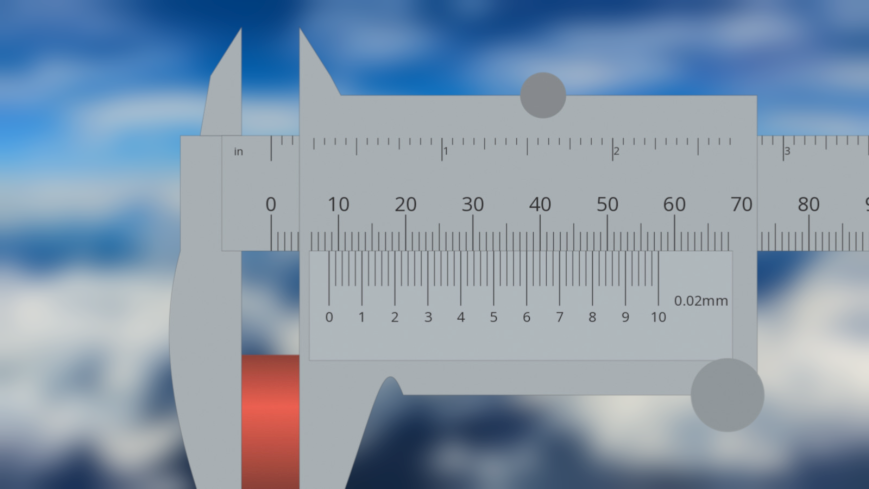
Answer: 8.6mm
